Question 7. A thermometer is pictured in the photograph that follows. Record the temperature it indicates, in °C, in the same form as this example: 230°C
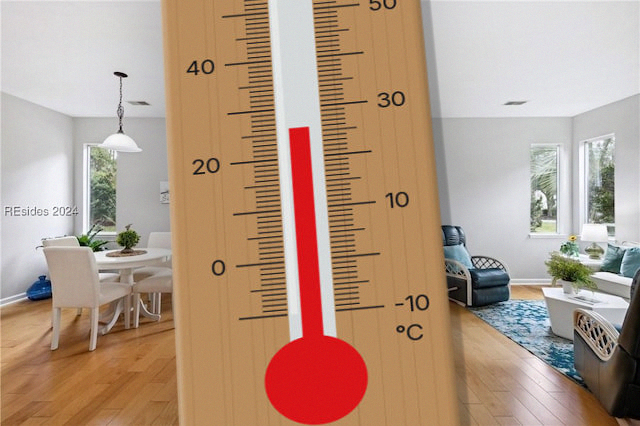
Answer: 26°C
